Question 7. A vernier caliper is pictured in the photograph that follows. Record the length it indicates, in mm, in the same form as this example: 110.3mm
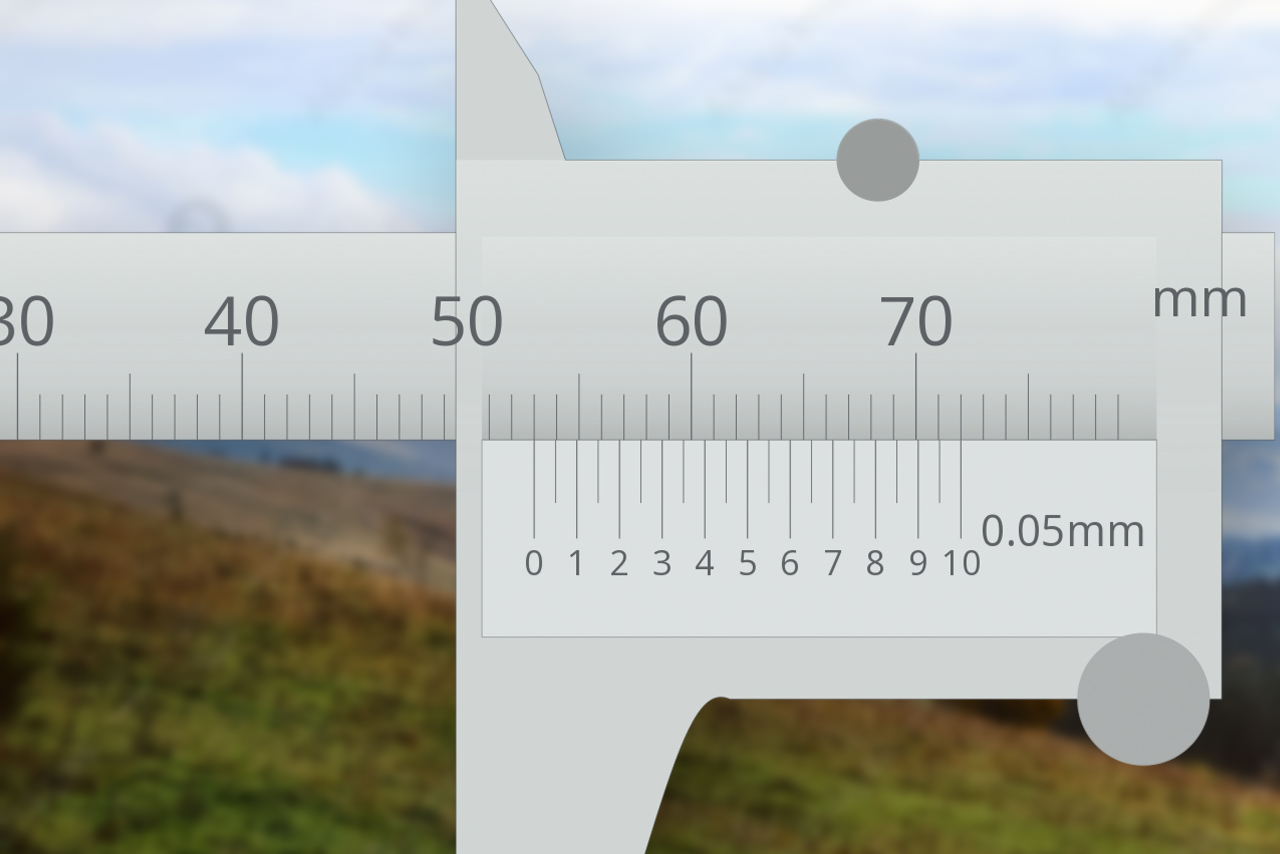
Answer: 53.0mm
